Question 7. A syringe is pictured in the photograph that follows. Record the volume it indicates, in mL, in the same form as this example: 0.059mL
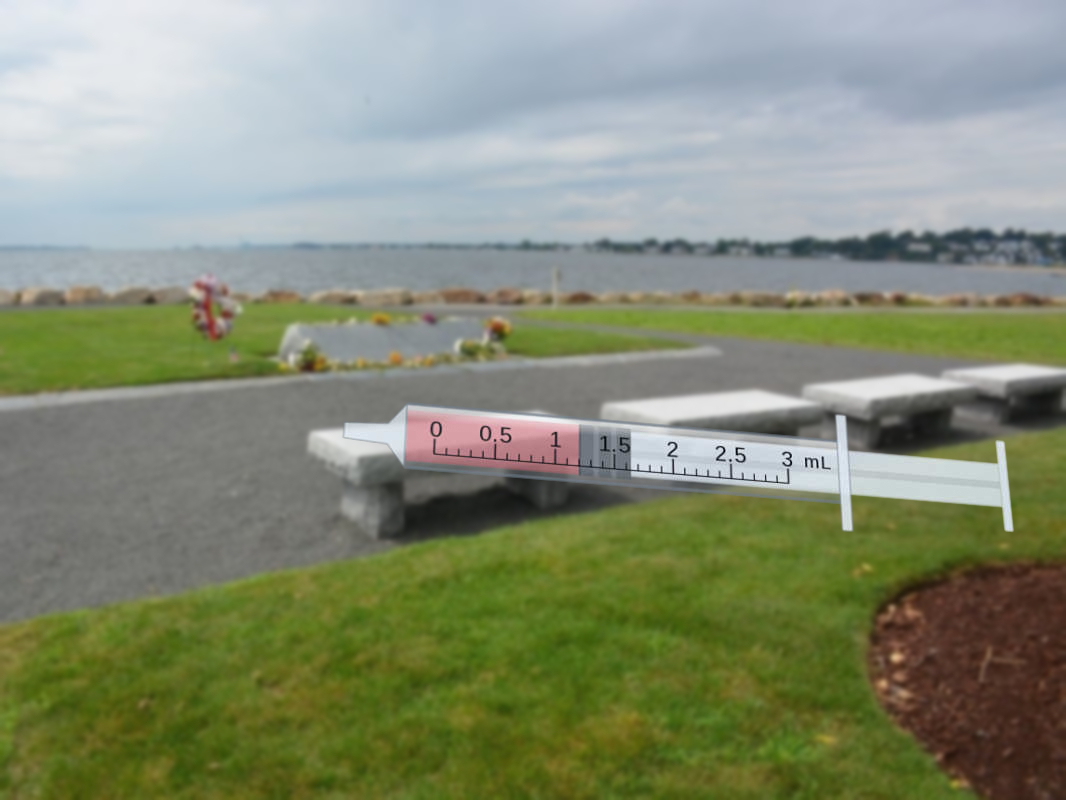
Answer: 1.2mL
